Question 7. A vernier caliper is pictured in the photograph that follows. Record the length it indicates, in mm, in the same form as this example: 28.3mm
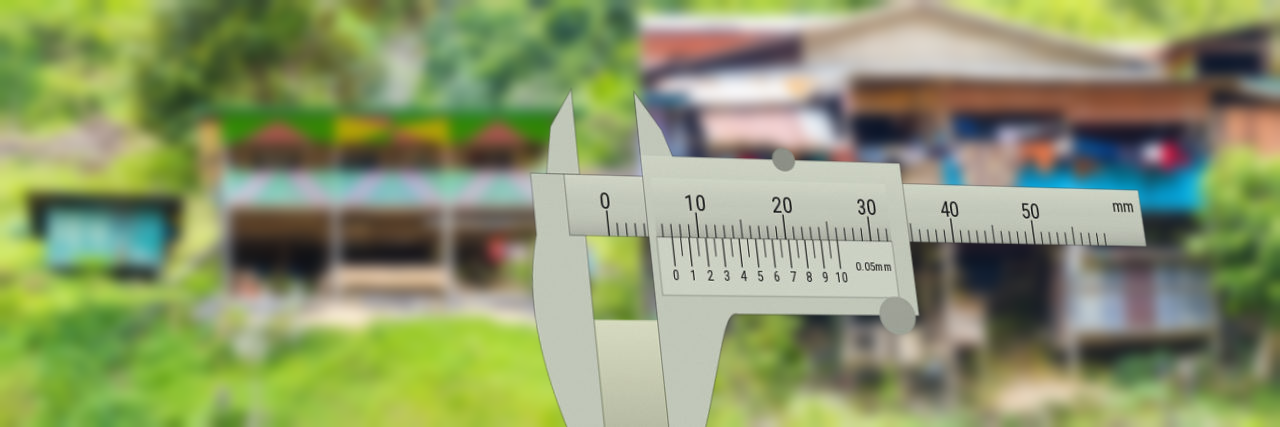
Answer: 7.0mm
